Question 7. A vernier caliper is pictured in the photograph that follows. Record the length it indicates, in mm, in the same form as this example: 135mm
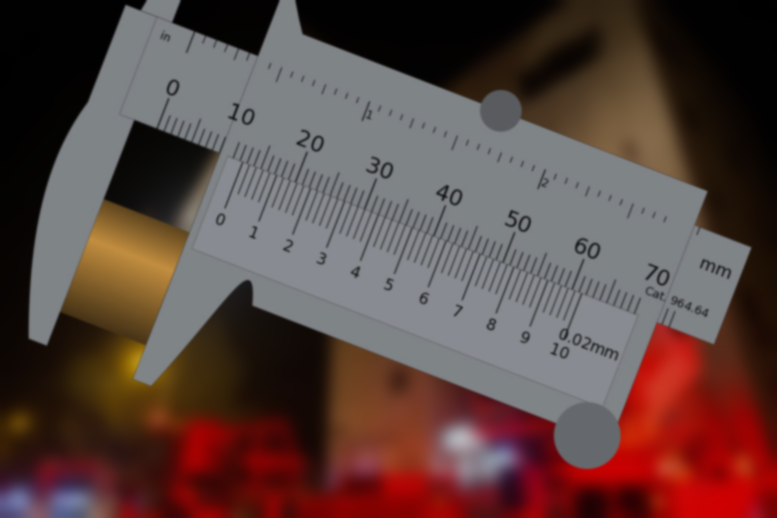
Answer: 12.4mm
